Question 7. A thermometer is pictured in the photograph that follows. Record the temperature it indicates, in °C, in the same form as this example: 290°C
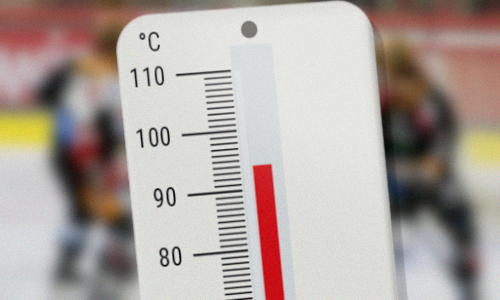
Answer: 94°C
